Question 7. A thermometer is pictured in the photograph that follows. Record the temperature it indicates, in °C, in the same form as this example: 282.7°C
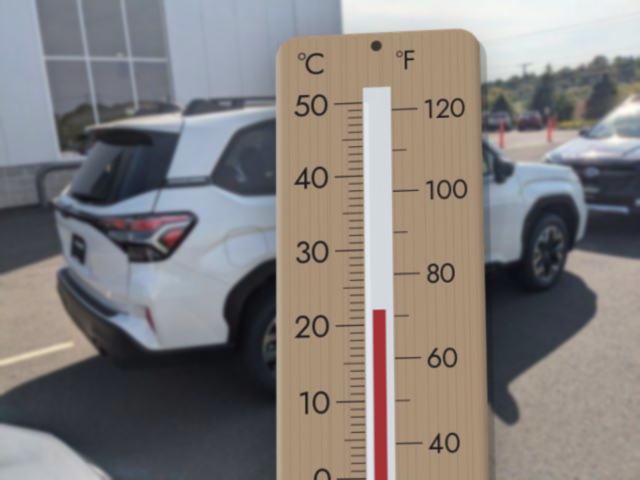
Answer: 22°C
